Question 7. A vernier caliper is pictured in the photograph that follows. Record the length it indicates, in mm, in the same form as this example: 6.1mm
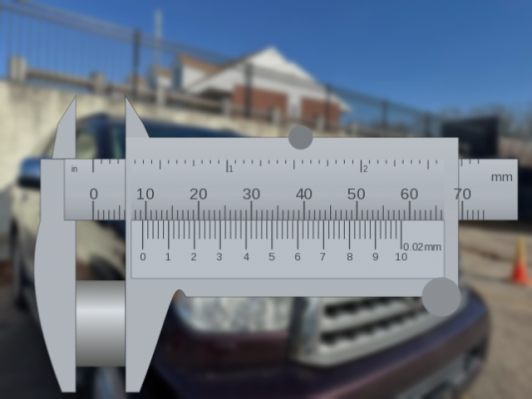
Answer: 9.4mm
